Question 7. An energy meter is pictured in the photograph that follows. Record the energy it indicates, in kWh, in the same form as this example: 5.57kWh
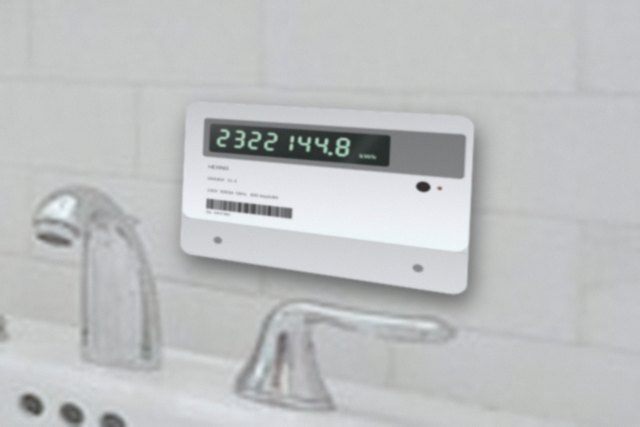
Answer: 2322144.8kWh
